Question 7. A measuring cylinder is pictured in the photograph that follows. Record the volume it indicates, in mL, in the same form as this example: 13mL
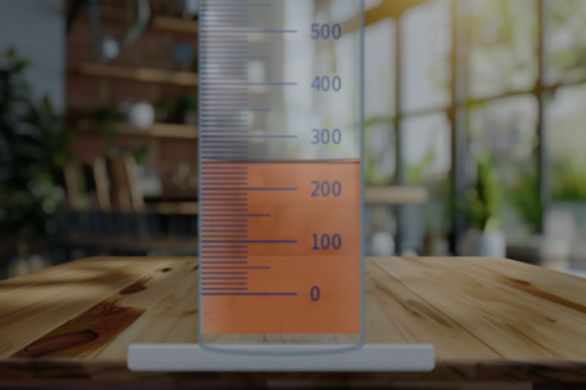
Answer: 250mL
